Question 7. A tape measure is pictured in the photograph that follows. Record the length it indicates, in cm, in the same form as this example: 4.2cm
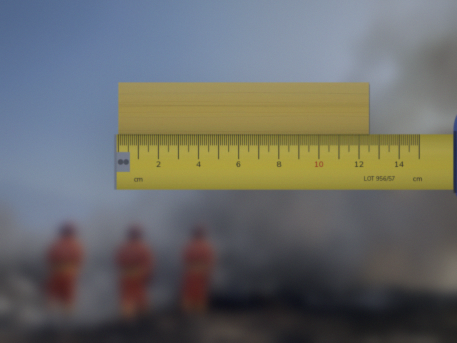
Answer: 12.5cm
